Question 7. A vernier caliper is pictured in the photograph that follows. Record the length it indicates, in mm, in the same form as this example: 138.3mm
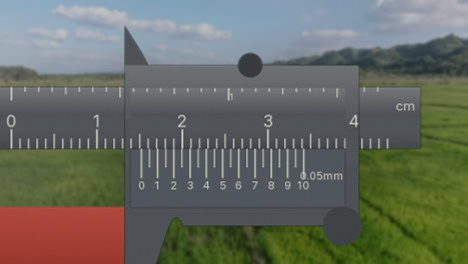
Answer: 15.2mm
